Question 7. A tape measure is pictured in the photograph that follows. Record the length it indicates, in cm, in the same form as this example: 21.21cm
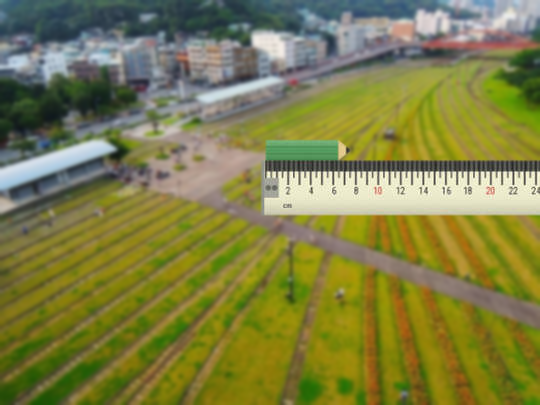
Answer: 7.5cm
